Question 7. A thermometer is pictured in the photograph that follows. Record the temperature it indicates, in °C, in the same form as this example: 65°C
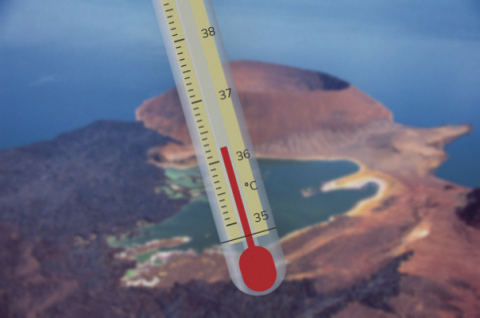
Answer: 36.2°C
